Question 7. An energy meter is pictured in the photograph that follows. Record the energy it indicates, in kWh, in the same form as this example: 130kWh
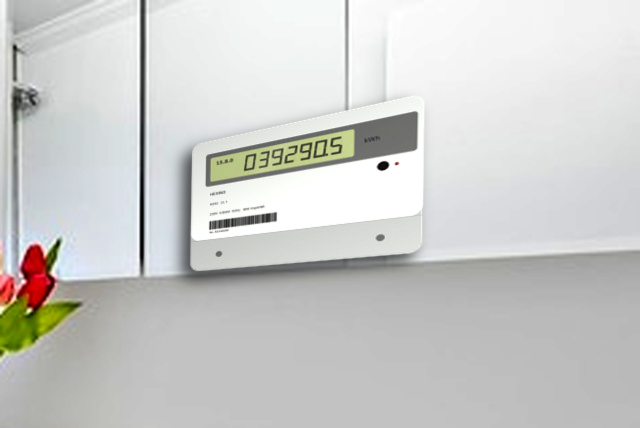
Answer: 39290.5kWh
